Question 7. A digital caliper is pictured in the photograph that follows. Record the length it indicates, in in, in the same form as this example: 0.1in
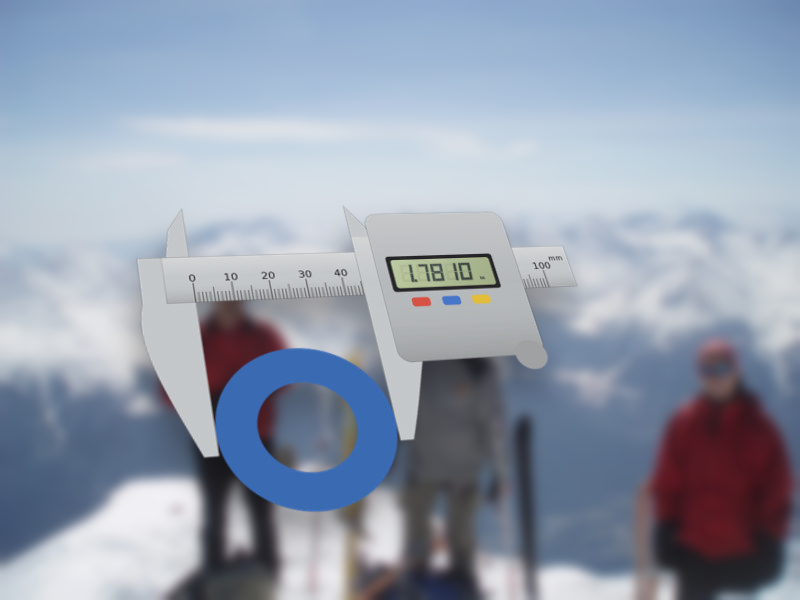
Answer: 1.7810in
